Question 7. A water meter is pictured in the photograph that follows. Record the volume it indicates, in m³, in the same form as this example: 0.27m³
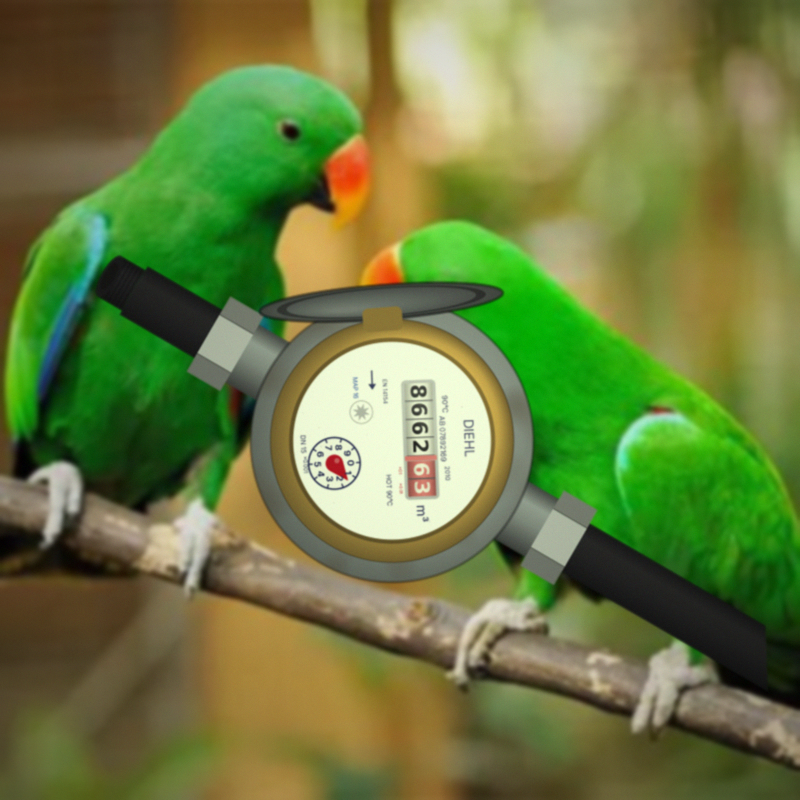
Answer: 8662.631m³
